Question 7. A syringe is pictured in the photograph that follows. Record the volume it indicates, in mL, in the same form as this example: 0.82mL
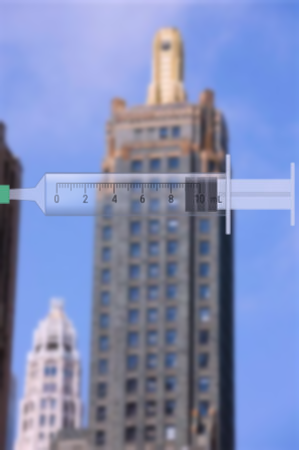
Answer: 9mL
